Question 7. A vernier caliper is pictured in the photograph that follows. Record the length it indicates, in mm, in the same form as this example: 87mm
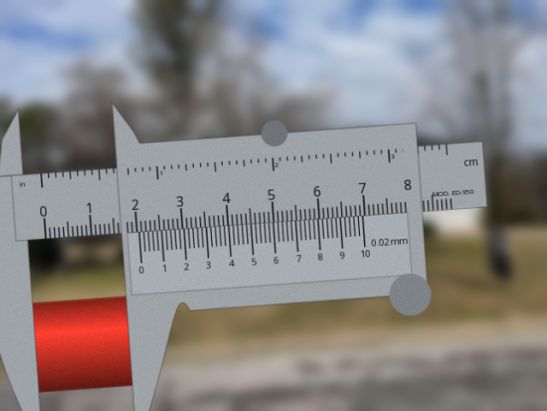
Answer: 20.5mm
